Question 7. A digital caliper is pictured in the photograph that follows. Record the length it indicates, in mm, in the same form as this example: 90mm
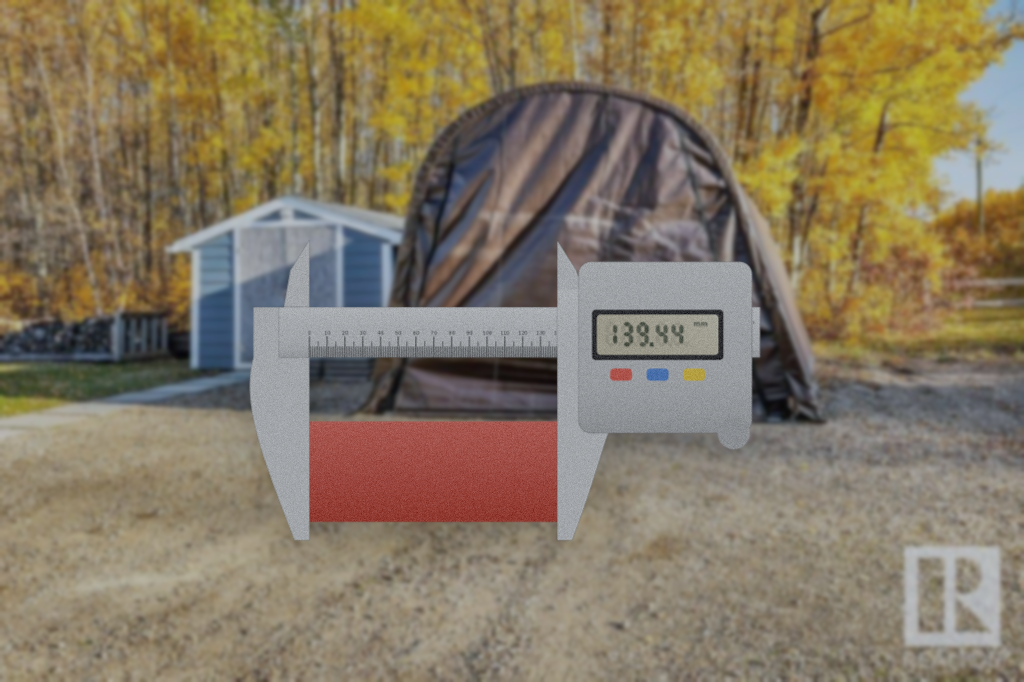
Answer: 139.44mm
